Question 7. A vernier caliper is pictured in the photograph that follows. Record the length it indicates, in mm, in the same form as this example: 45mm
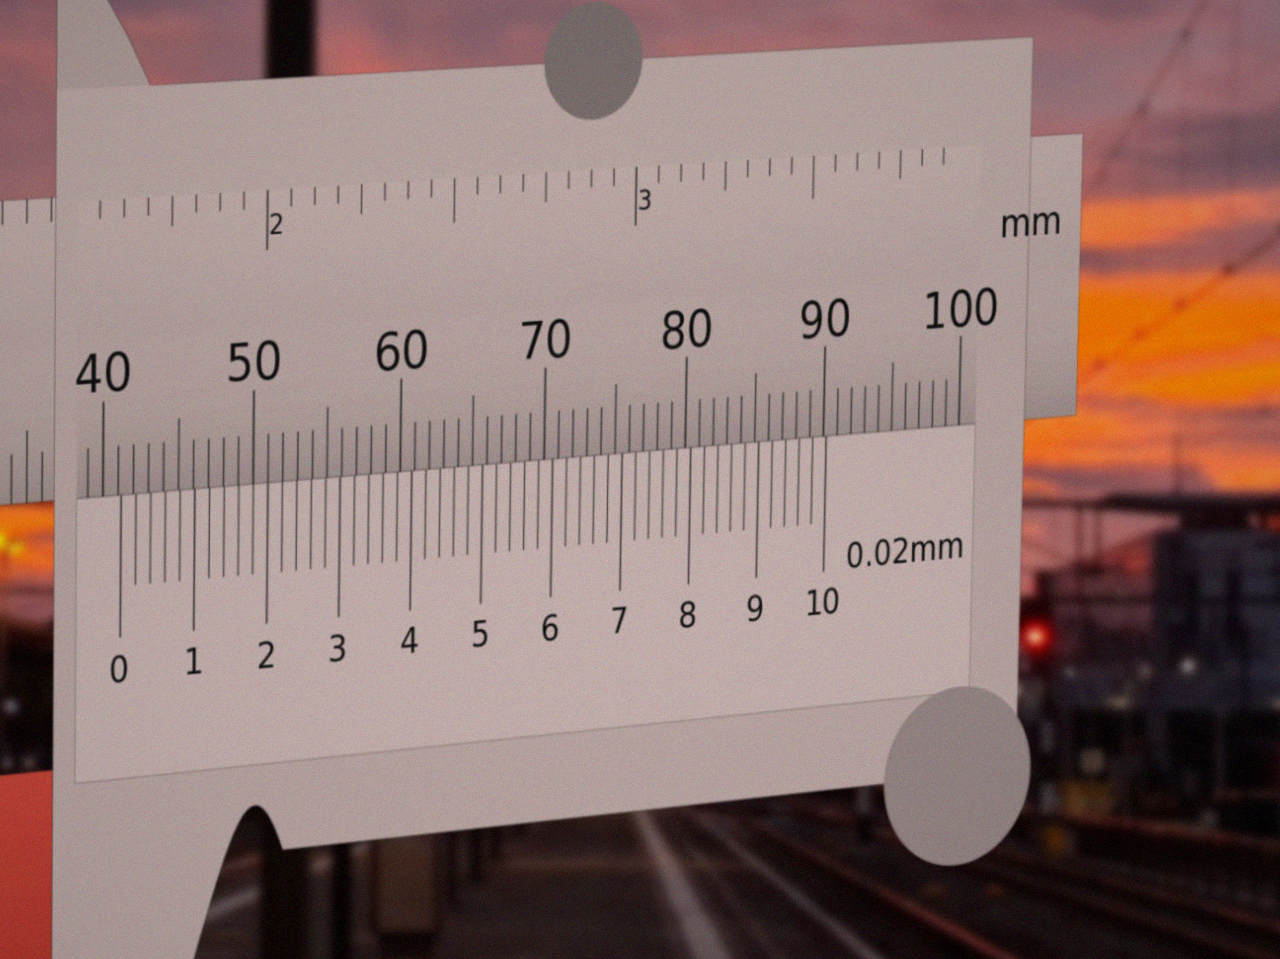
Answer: 41.2mm
